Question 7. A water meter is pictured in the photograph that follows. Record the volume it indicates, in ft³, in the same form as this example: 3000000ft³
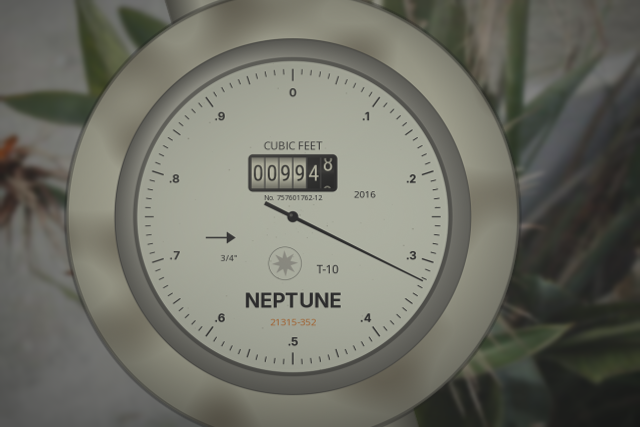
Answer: 9948.32ft³
